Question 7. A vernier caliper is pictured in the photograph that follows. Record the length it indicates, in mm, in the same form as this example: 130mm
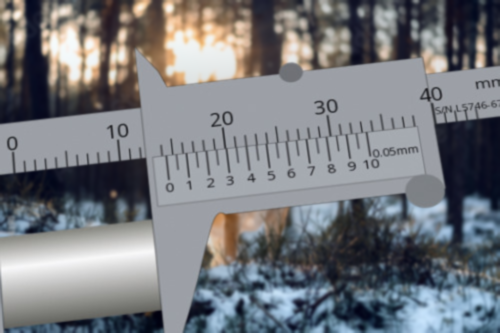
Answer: 14.4mm
